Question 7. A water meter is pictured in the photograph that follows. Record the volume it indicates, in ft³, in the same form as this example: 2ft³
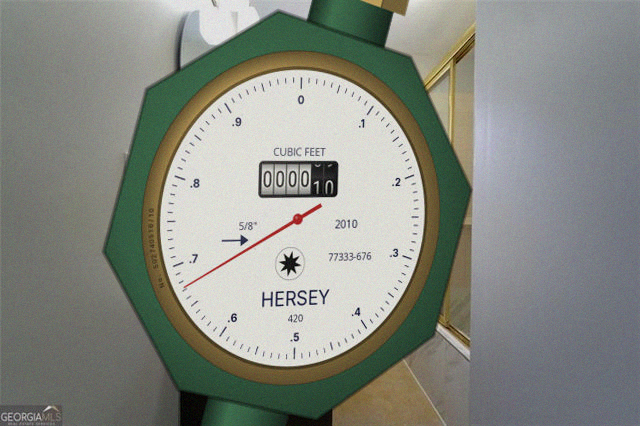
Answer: 9.67ft³
